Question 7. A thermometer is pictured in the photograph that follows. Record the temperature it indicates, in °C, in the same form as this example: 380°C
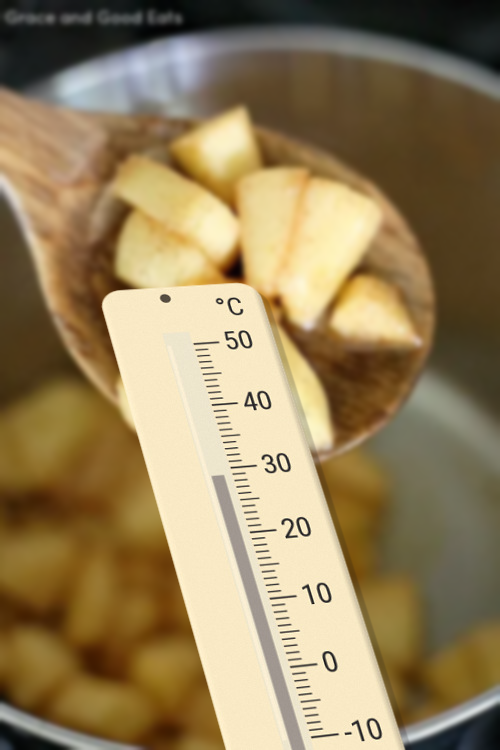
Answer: 29°C
